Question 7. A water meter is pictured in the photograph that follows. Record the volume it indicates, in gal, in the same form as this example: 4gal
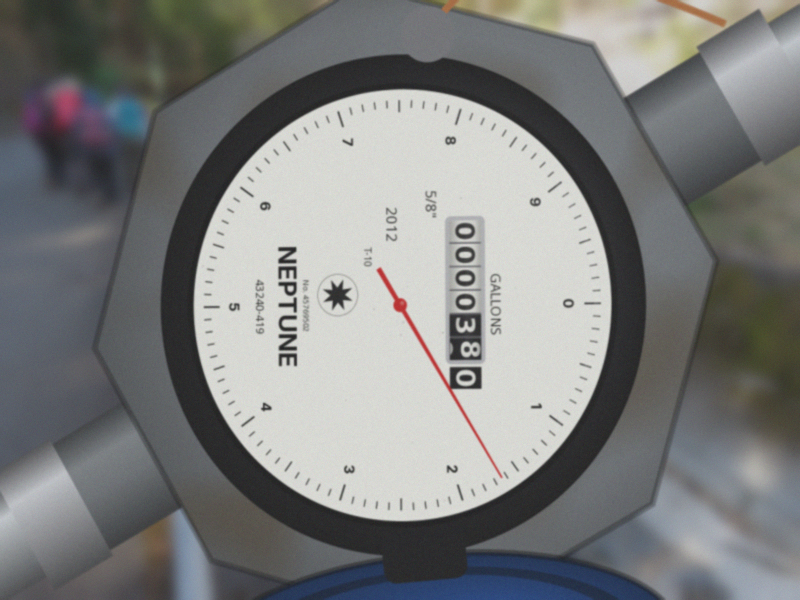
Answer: 381.6gal
